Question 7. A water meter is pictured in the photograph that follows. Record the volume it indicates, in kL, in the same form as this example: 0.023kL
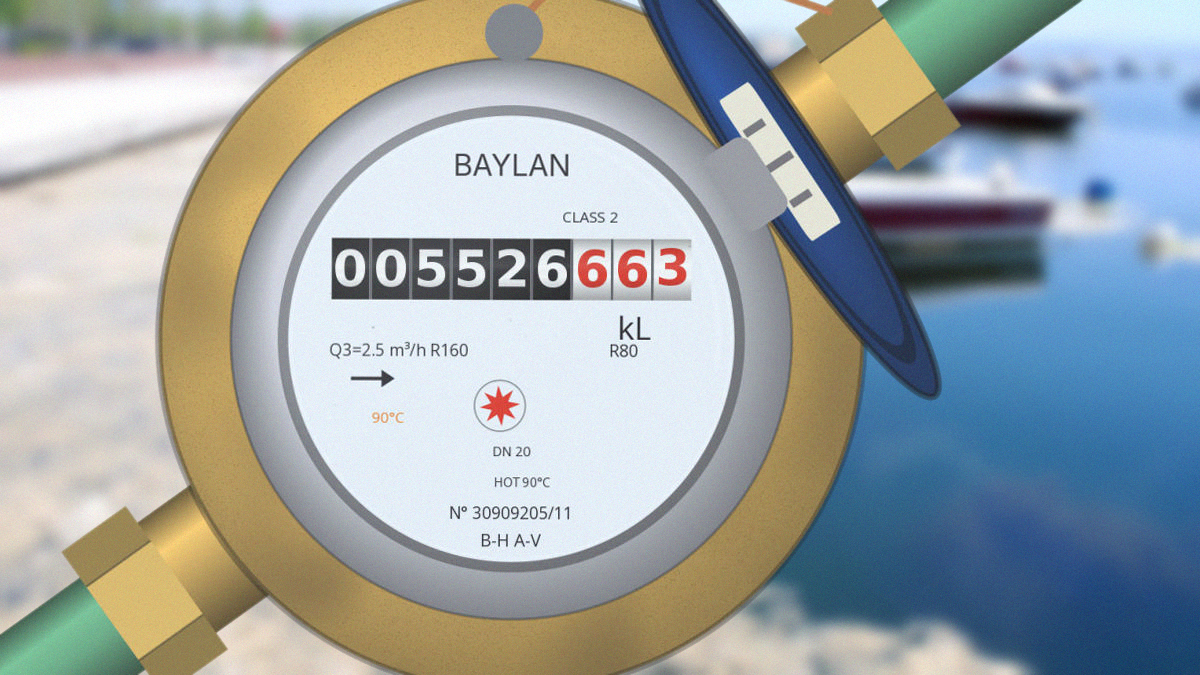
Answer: 5526.663kL
